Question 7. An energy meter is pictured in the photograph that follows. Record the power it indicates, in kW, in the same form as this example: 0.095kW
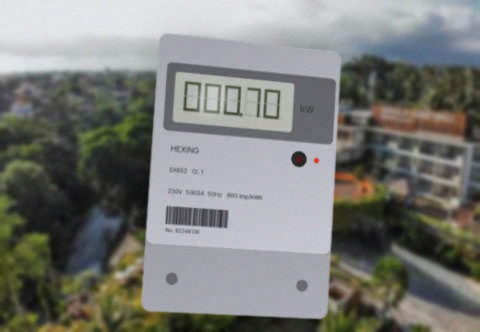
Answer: 0.70kW
